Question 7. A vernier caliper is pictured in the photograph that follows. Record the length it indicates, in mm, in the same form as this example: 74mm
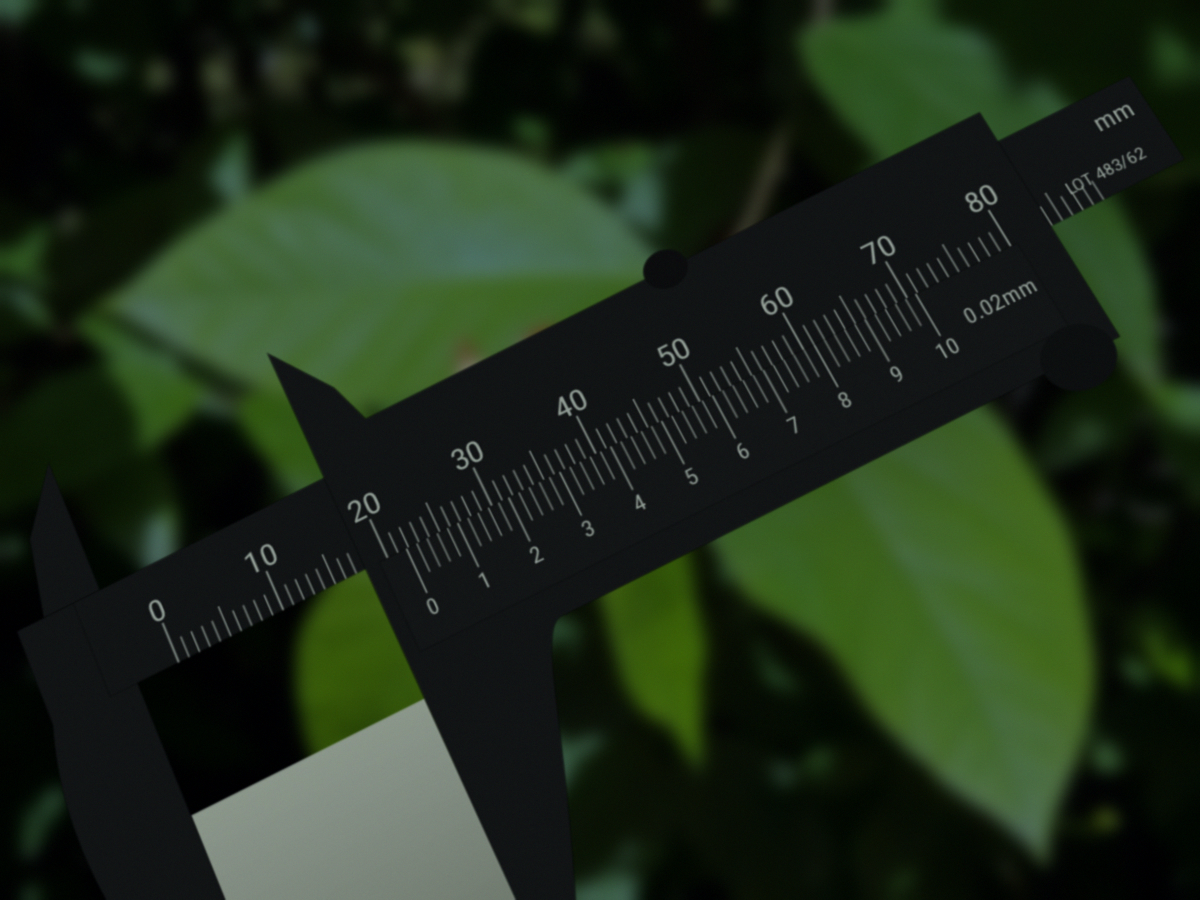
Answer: 21.8mm
